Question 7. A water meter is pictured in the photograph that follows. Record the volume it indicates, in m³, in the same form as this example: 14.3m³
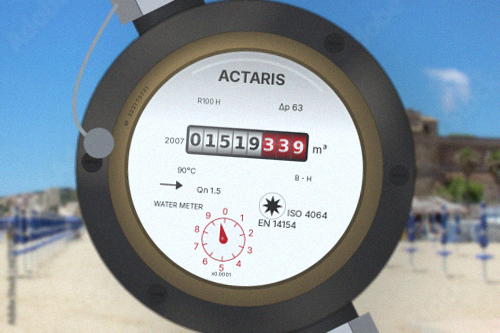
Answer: 1519.3389m³
